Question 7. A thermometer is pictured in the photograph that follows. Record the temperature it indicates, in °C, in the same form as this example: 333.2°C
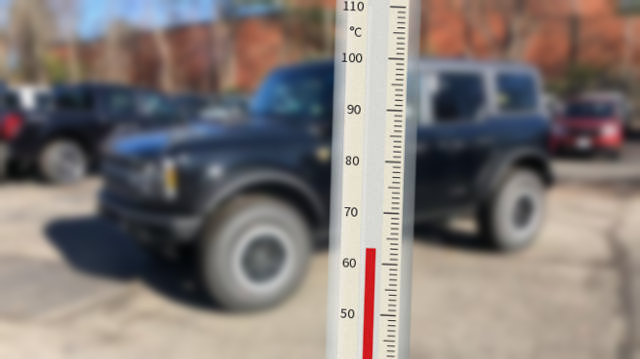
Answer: 63°C
